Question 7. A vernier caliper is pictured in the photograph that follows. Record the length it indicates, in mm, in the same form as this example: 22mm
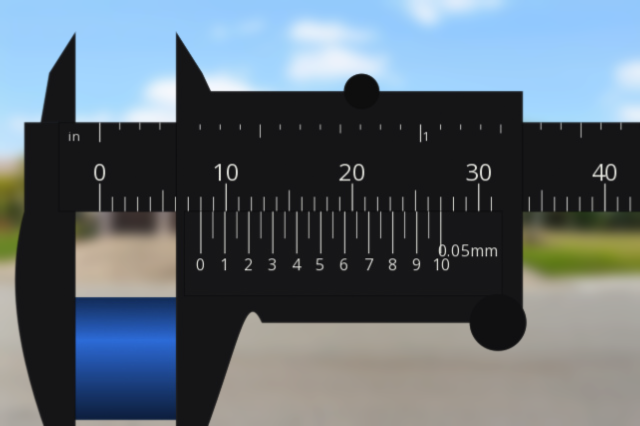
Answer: 8.0mm
